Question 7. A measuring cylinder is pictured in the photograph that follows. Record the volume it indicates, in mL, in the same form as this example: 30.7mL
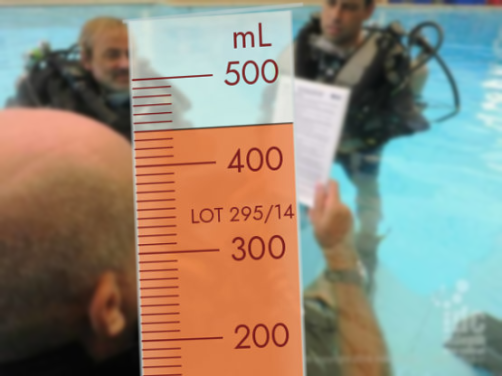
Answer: 440mL
